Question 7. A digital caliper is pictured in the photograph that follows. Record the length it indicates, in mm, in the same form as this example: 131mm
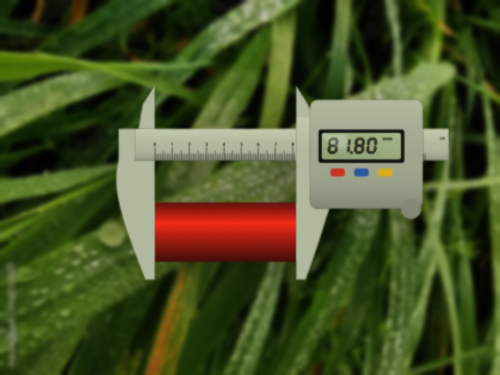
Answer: 81.80mm
